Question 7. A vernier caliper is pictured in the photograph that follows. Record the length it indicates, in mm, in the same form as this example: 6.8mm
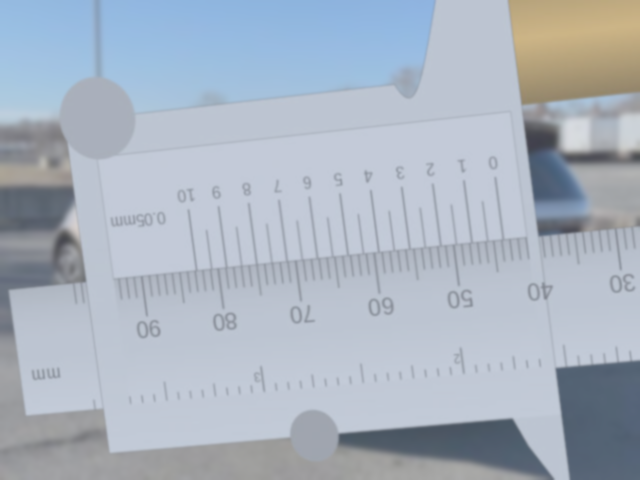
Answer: 43.8mm
